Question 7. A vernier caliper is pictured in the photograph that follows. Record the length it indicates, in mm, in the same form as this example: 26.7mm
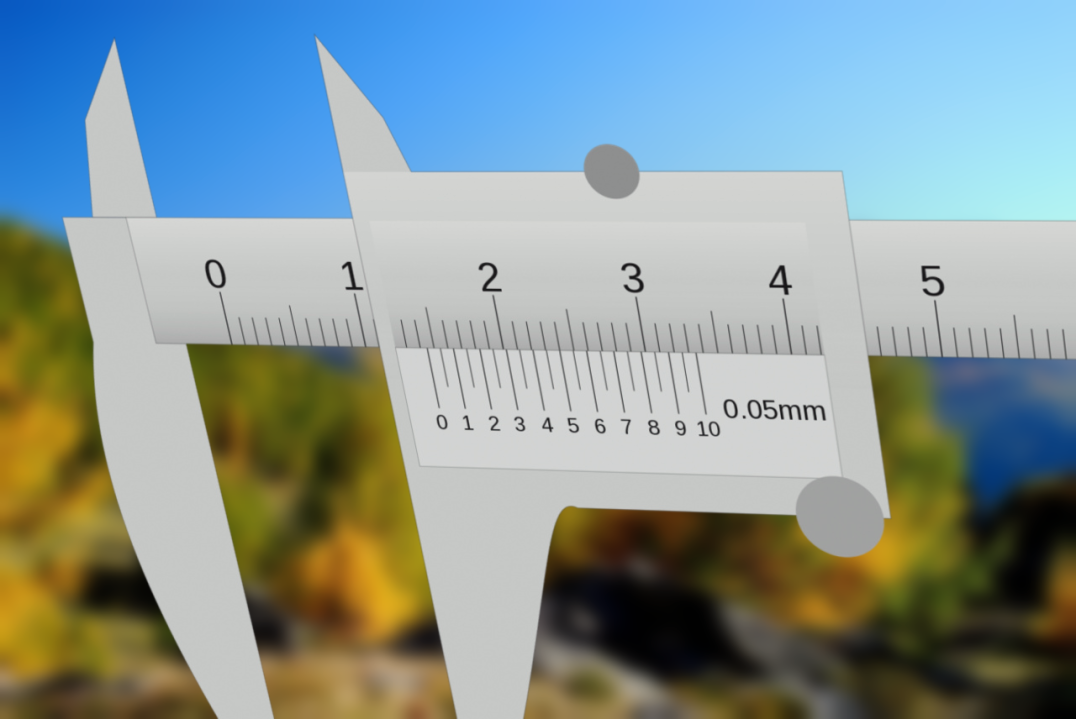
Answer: 14.5mm
